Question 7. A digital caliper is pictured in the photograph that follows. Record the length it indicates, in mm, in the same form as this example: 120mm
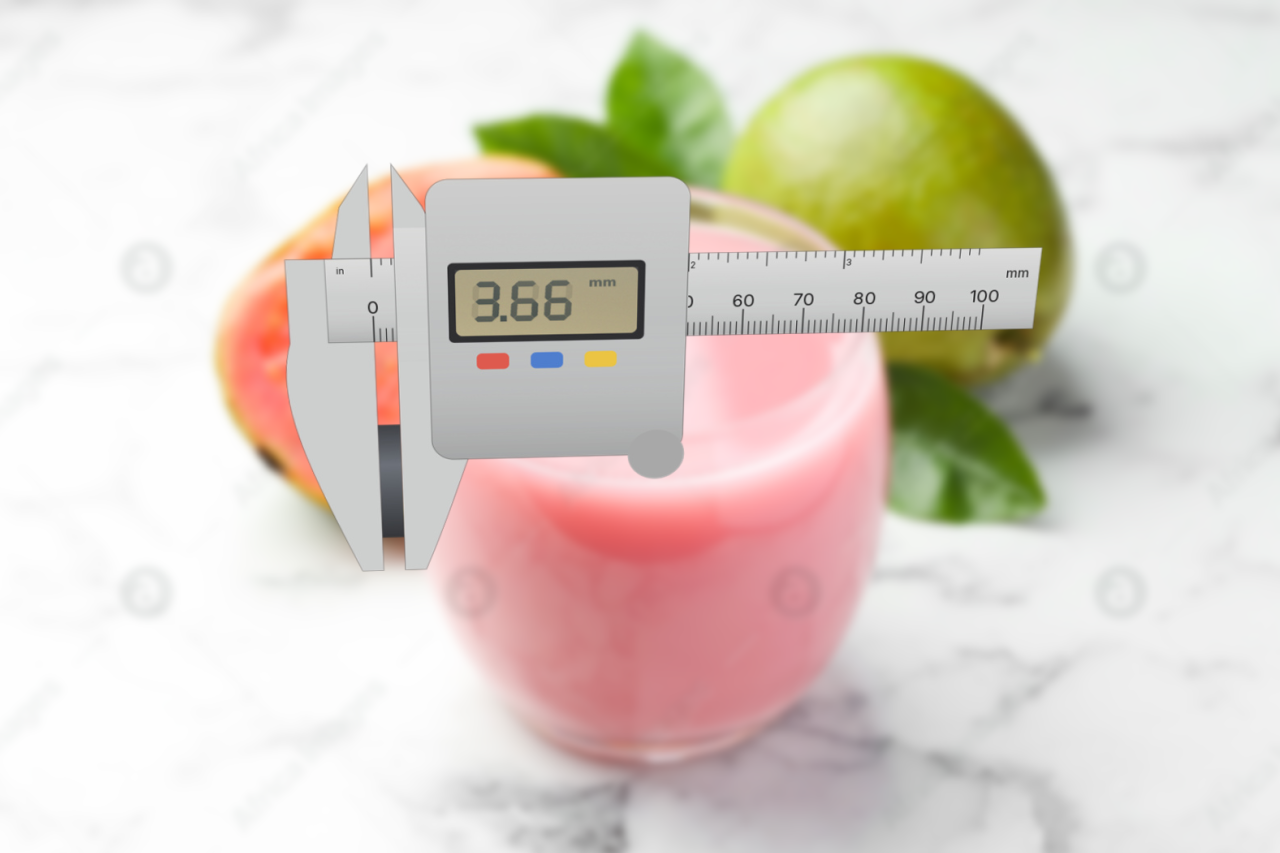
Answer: 3.66mm
